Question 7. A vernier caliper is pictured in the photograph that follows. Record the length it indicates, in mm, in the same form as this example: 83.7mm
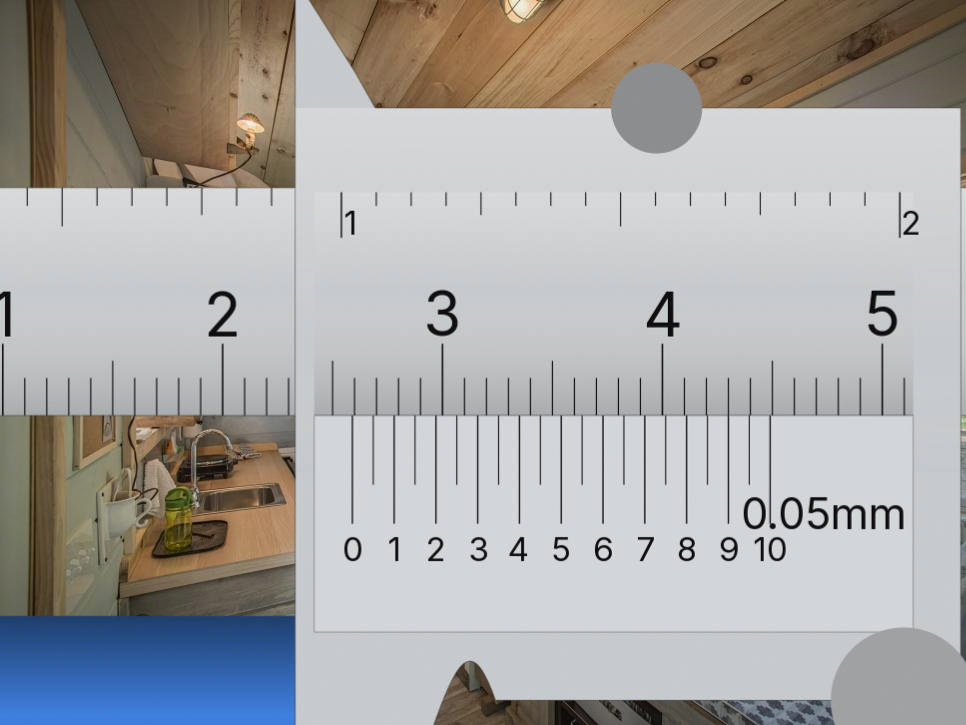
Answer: 25.90mm
